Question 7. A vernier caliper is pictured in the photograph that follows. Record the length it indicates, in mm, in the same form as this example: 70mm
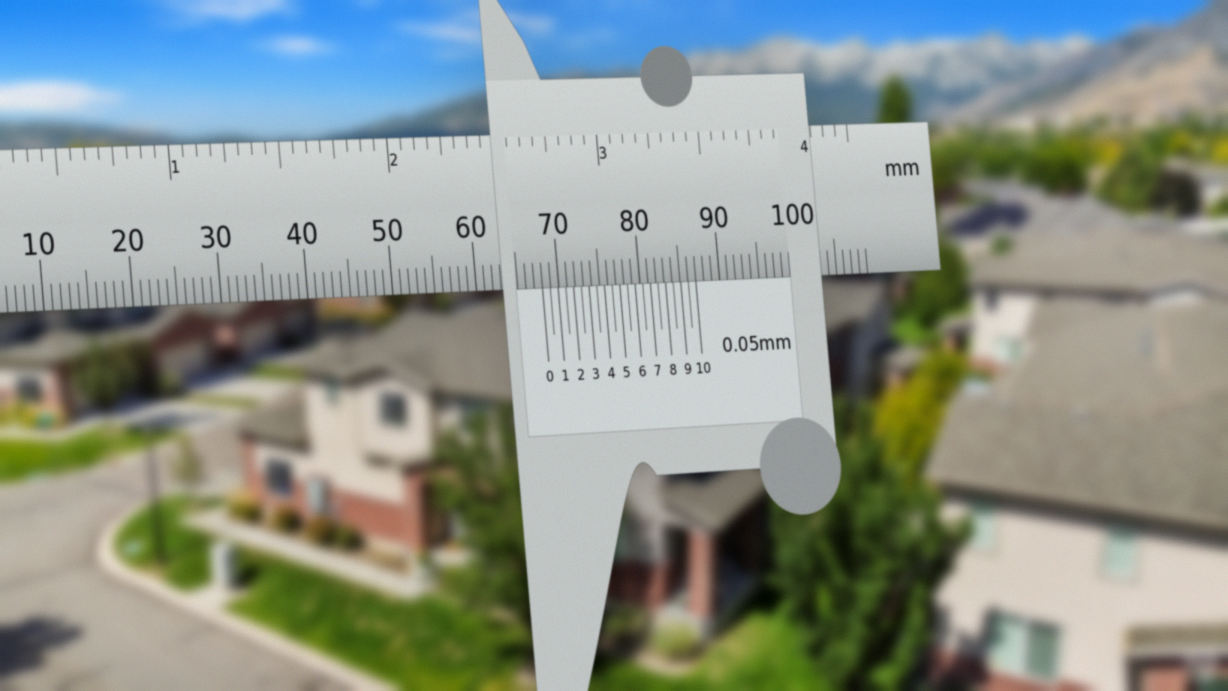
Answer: 68.0mm
